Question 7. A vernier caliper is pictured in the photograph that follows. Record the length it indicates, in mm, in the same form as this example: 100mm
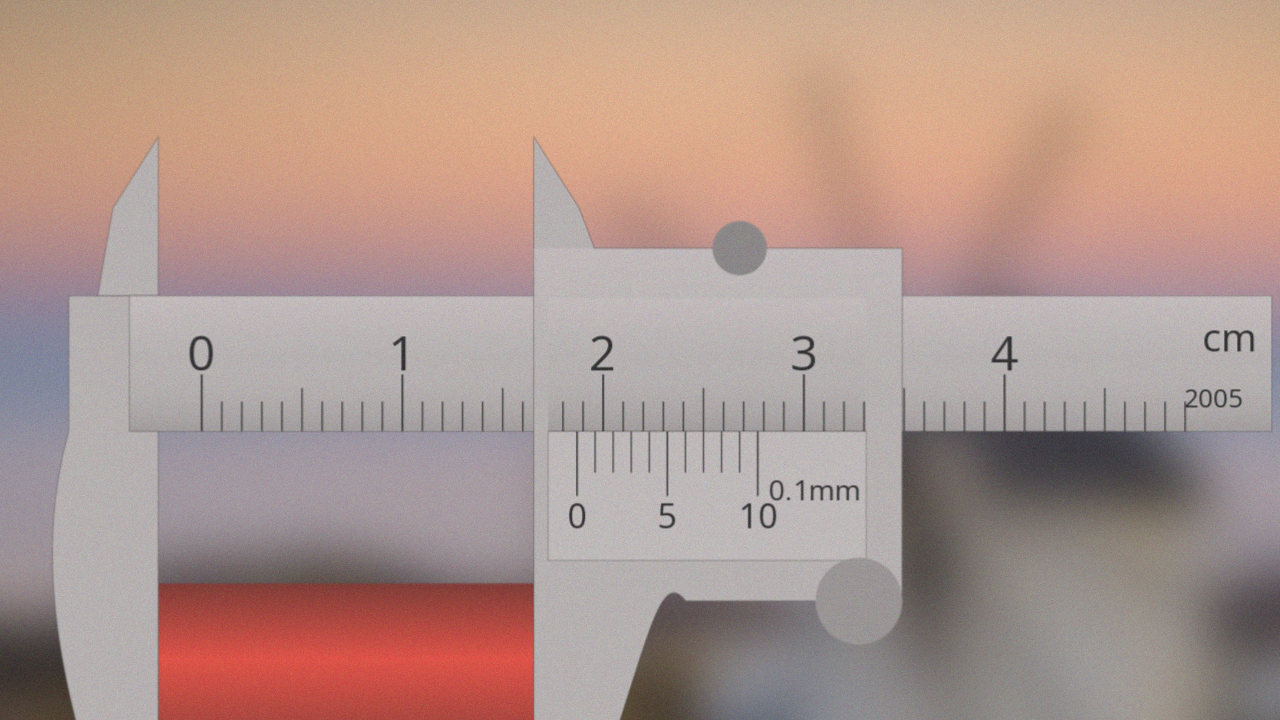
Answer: 18.7mm
